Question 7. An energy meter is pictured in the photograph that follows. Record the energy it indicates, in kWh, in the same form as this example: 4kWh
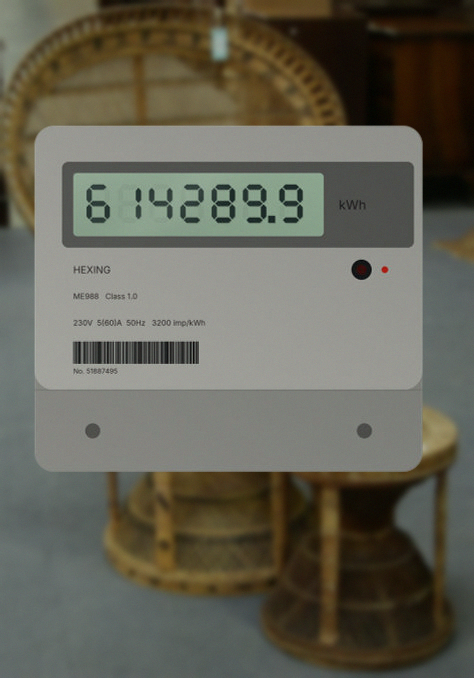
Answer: 614289.9kWh
